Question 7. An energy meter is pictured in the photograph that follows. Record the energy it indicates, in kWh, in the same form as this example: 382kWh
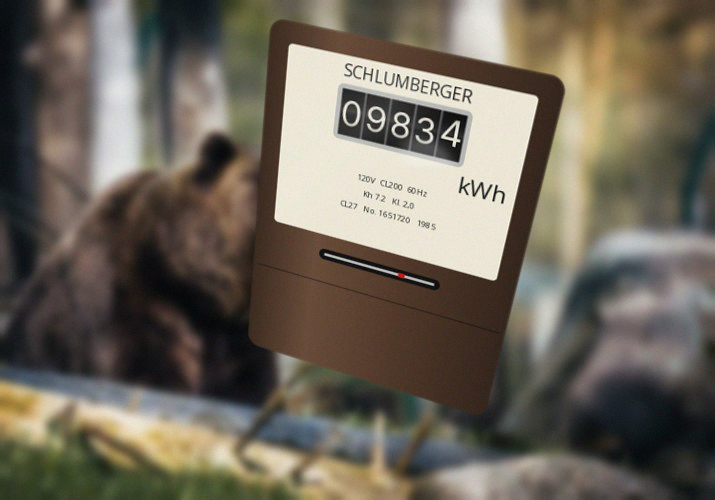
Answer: 9834kWh
